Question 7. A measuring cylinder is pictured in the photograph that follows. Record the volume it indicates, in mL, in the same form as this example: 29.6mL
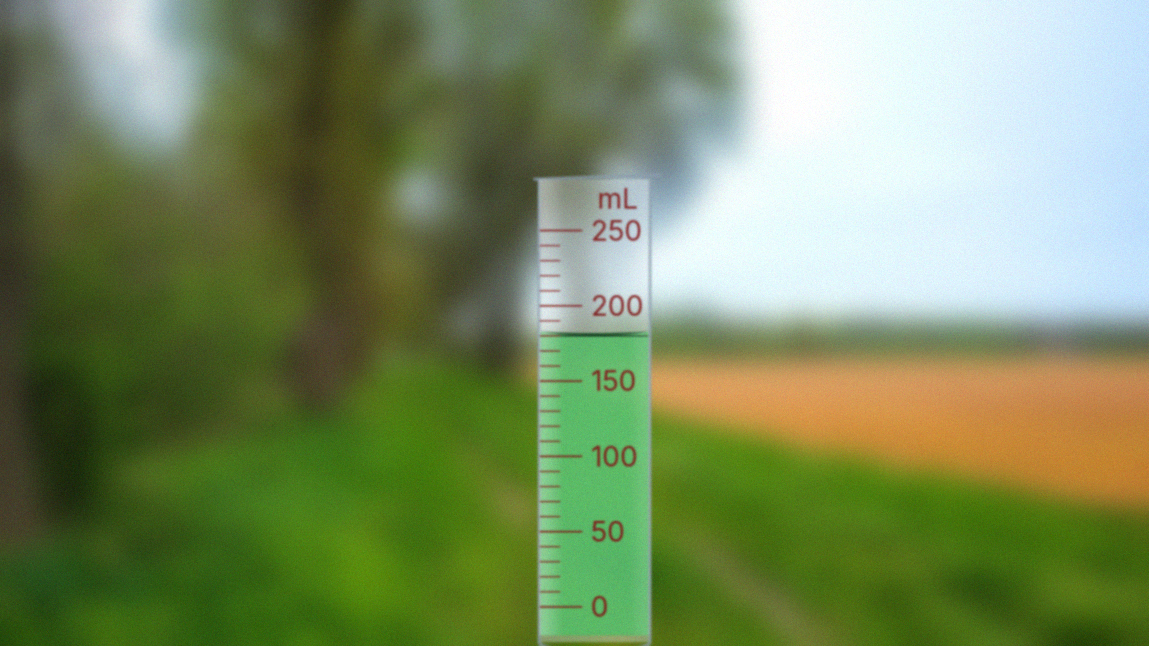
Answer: 180mL
